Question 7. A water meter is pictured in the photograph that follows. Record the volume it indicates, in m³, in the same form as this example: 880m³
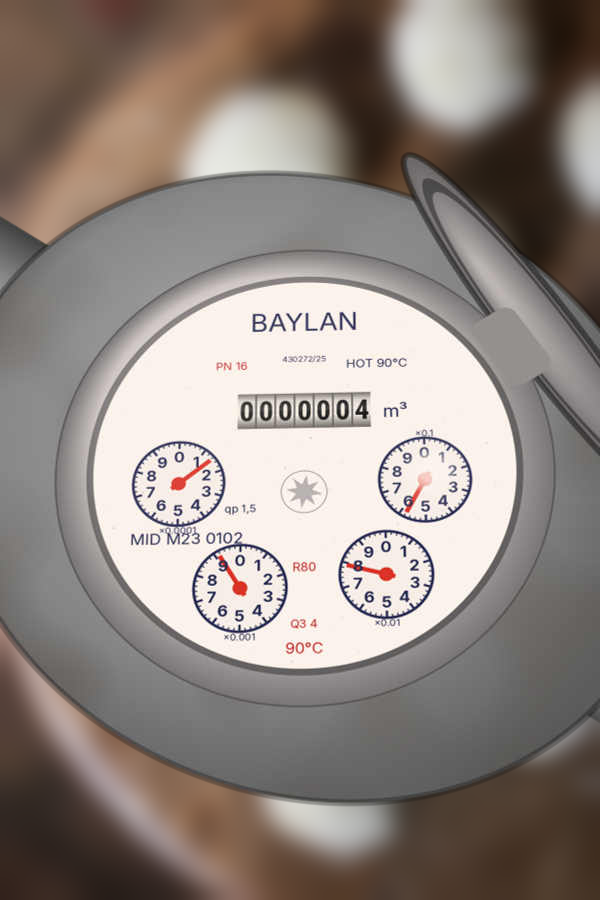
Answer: 4.5791m³
